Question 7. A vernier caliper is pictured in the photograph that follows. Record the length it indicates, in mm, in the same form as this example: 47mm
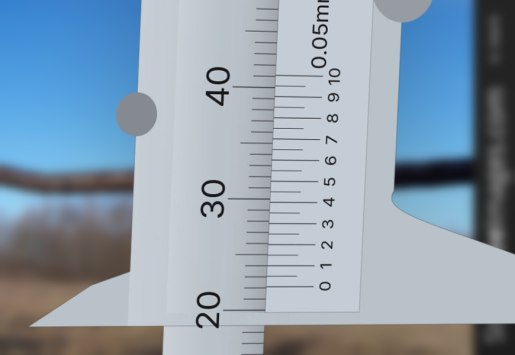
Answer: 22.1mm
